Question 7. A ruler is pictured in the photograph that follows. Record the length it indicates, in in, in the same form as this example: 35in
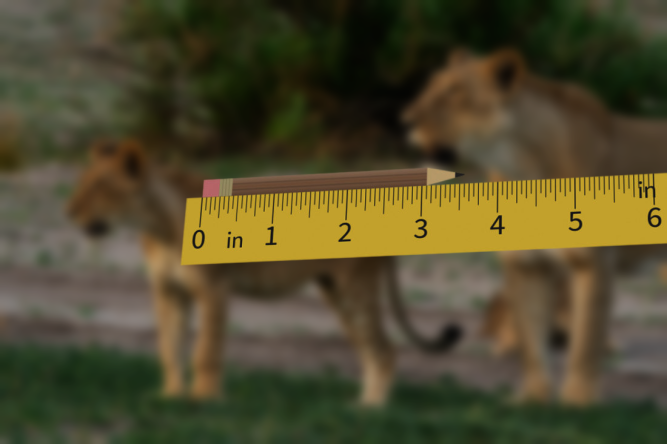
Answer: 3.5625in
